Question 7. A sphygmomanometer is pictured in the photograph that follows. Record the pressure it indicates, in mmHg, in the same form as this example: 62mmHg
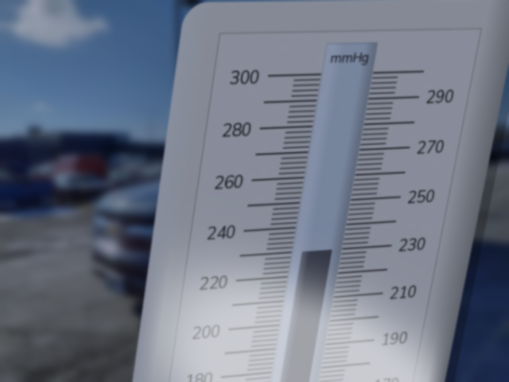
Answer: 230mmHg
